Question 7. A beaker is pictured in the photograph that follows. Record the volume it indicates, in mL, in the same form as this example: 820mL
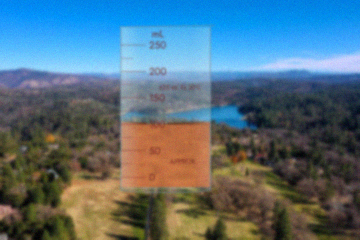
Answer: 100mL
